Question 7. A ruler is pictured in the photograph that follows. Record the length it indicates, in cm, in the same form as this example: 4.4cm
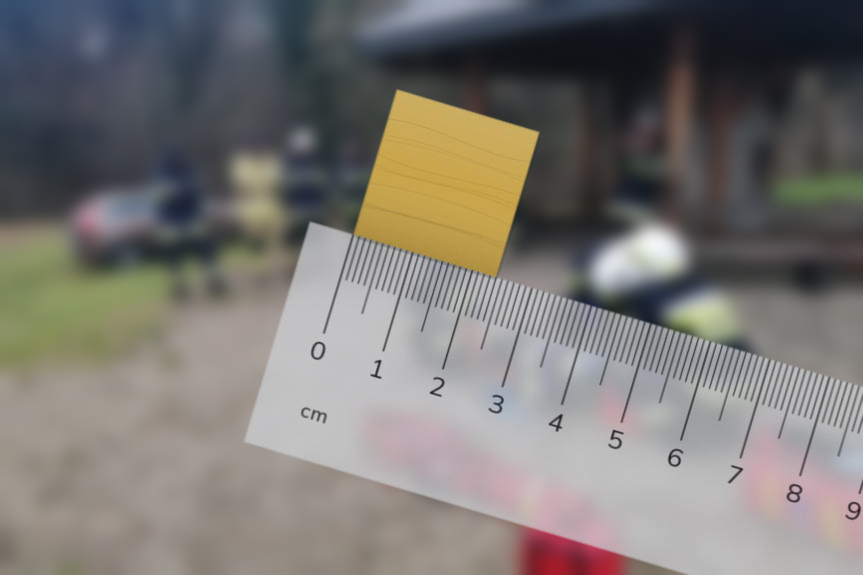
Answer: 2.4cm
